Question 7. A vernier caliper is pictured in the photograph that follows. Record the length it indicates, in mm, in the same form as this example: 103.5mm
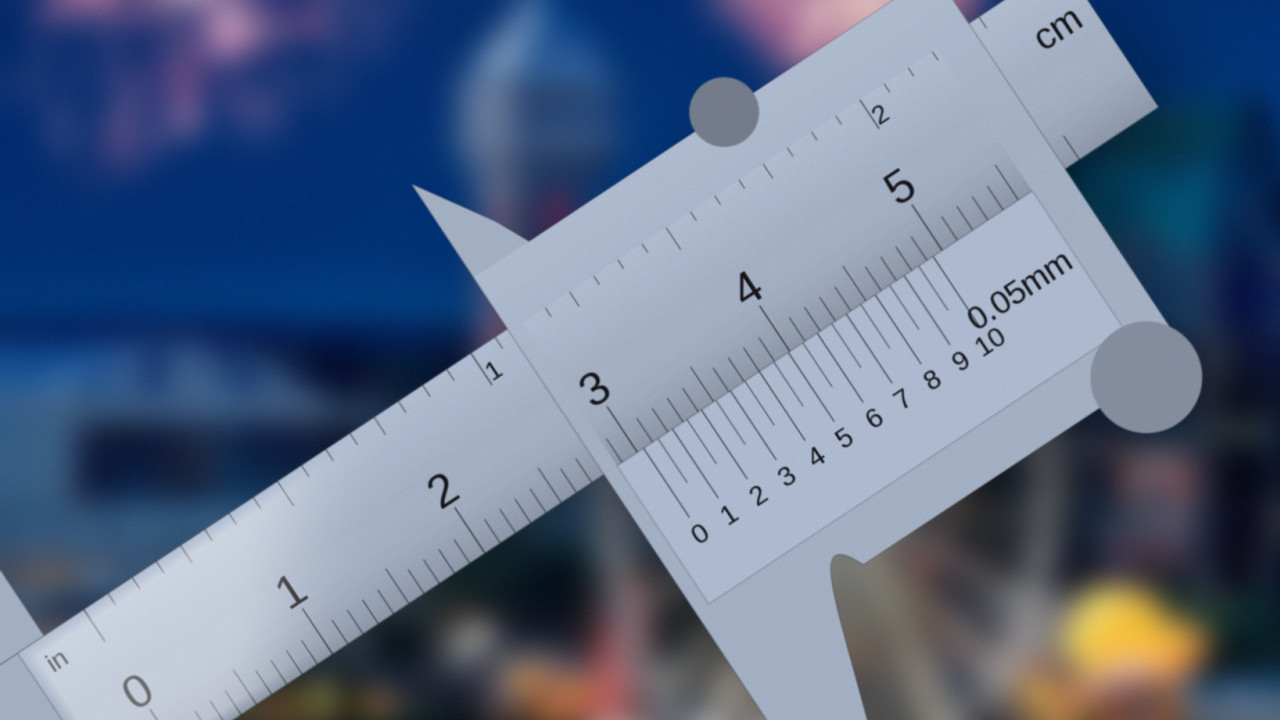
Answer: 30.4mm
